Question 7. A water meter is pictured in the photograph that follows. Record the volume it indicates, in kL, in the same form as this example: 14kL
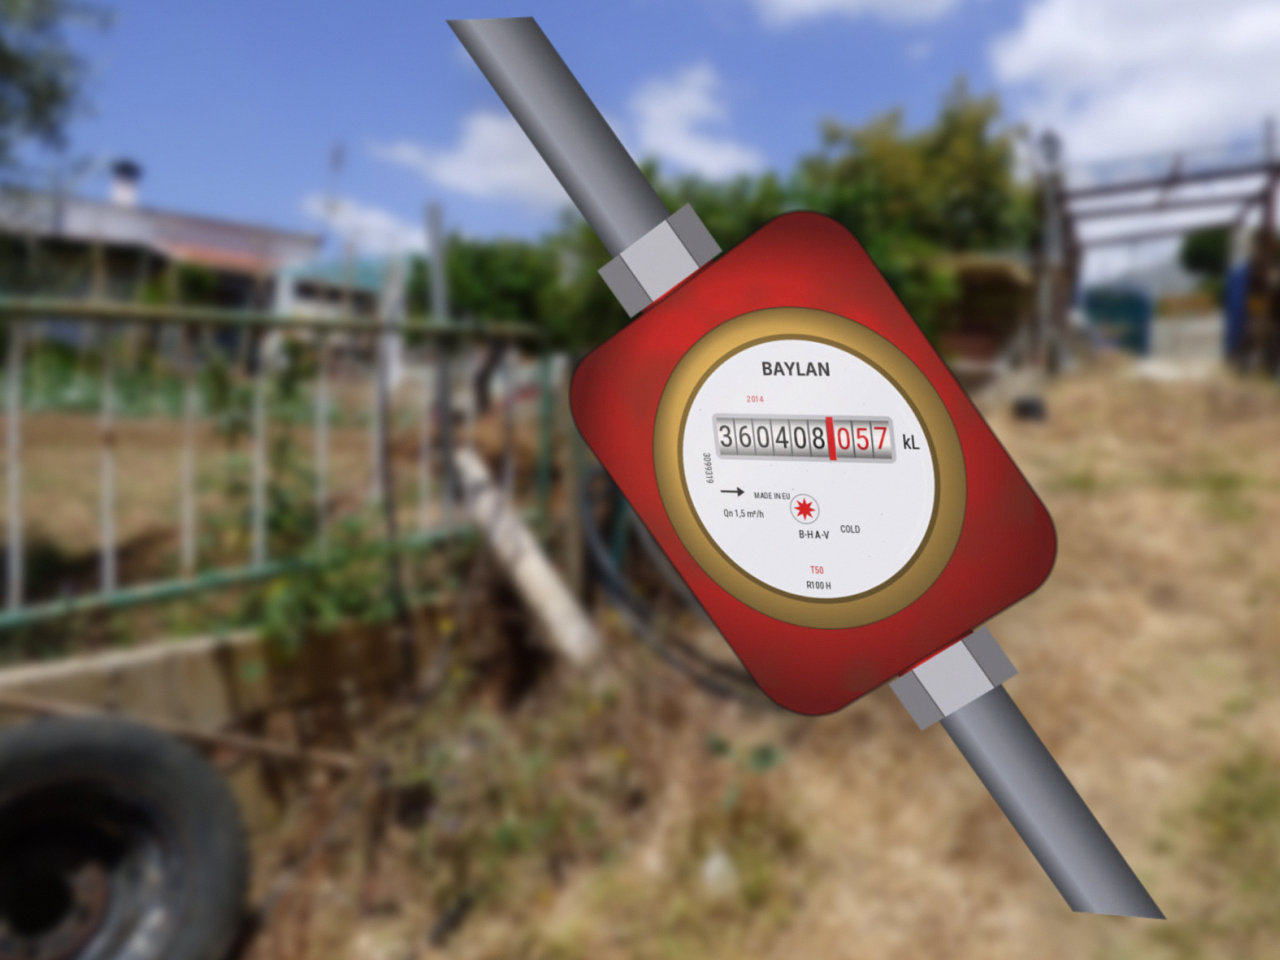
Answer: 360408.057kL
